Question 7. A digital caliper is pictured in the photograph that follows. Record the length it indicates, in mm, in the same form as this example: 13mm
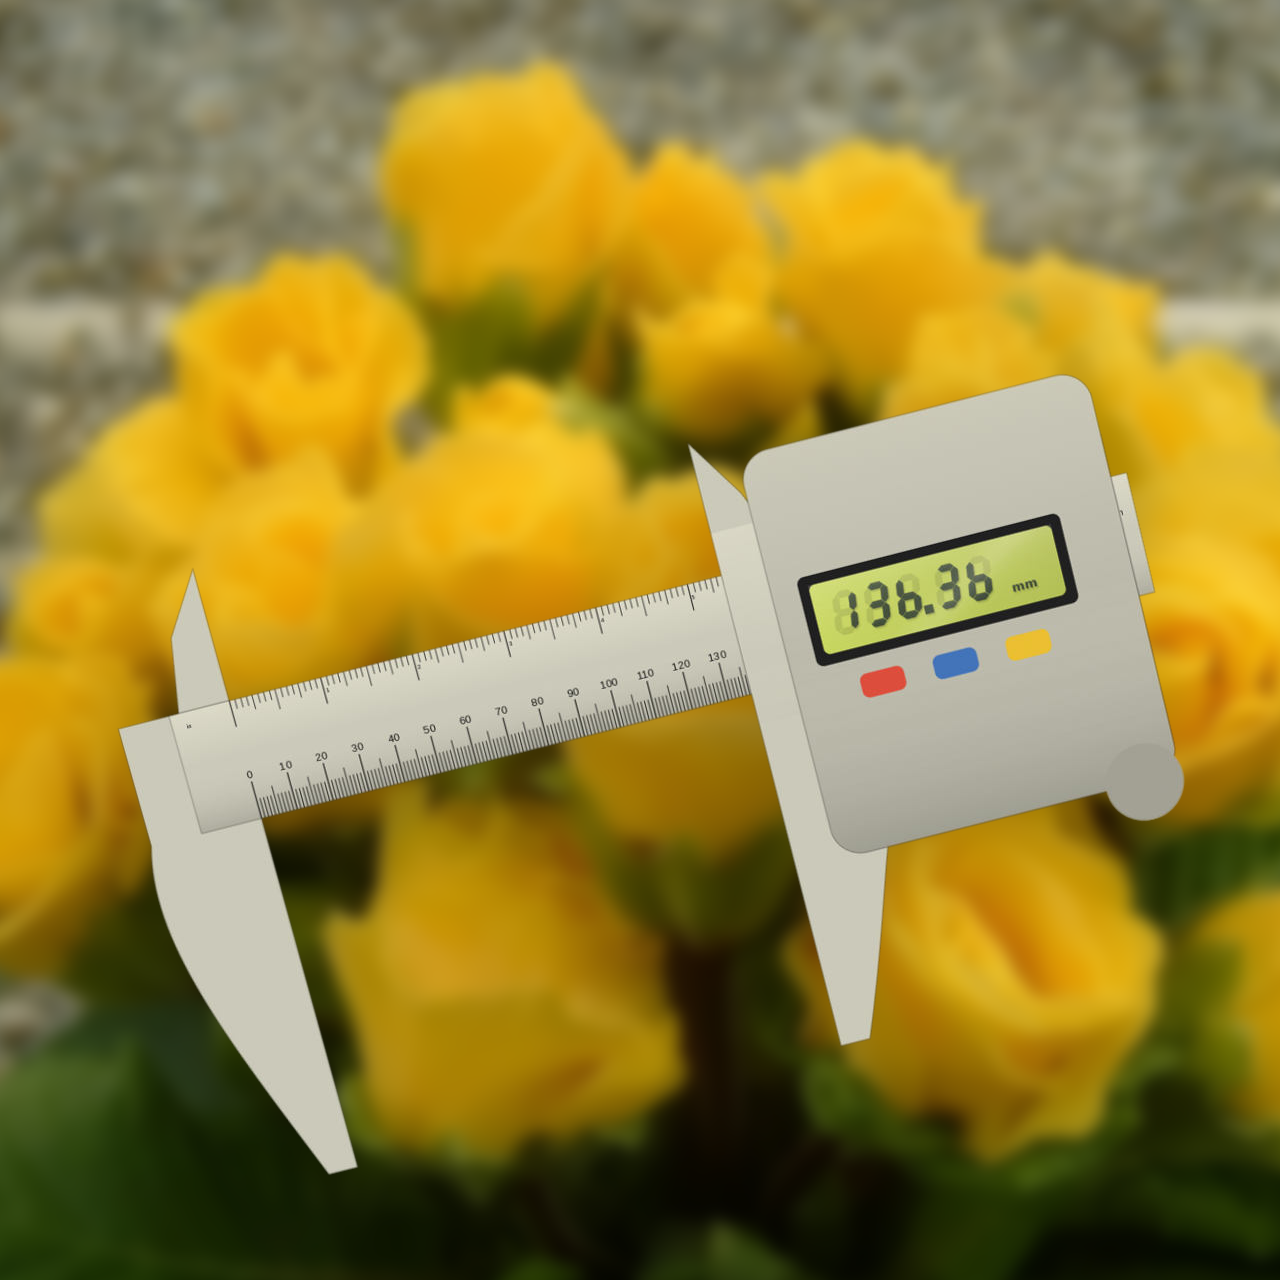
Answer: 136.36mm
